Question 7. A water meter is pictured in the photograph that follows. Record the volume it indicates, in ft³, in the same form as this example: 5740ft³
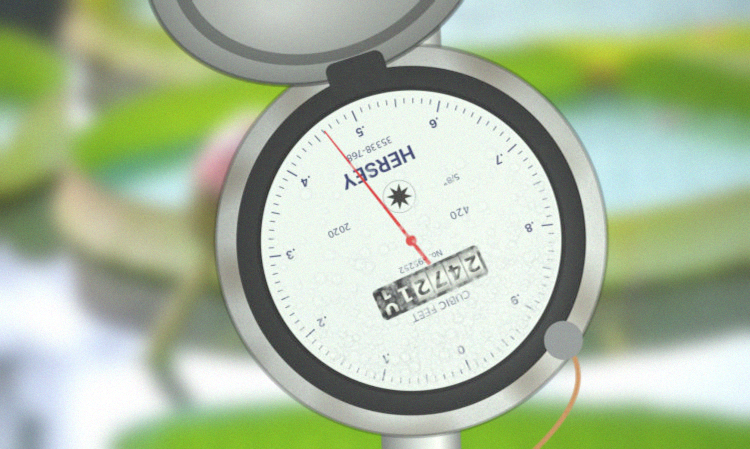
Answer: 247210.46ft³
